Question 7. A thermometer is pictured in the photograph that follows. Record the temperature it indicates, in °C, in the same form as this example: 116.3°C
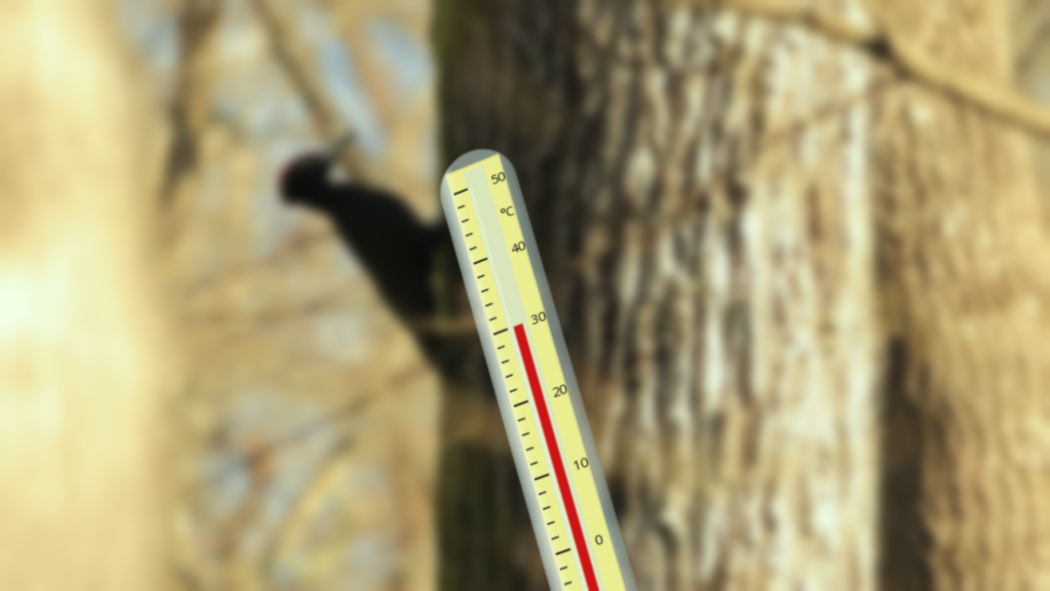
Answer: 30°C
